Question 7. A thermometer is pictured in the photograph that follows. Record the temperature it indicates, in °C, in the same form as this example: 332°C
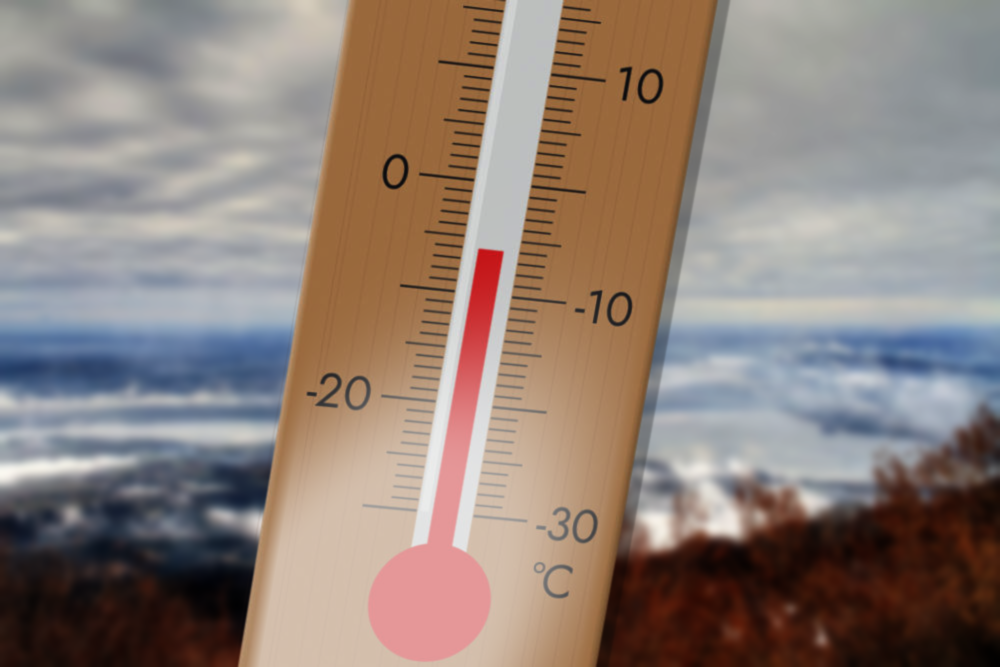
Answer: -6°C
